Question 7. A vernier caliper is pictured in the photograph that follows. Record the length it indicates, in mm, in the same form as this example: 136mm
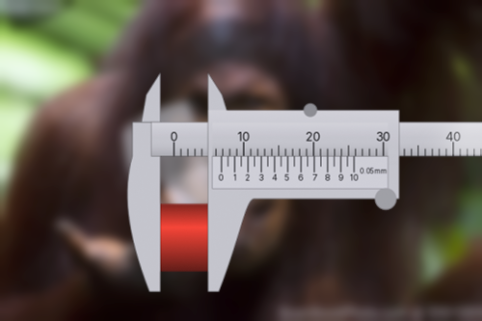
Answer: 6.8mm
